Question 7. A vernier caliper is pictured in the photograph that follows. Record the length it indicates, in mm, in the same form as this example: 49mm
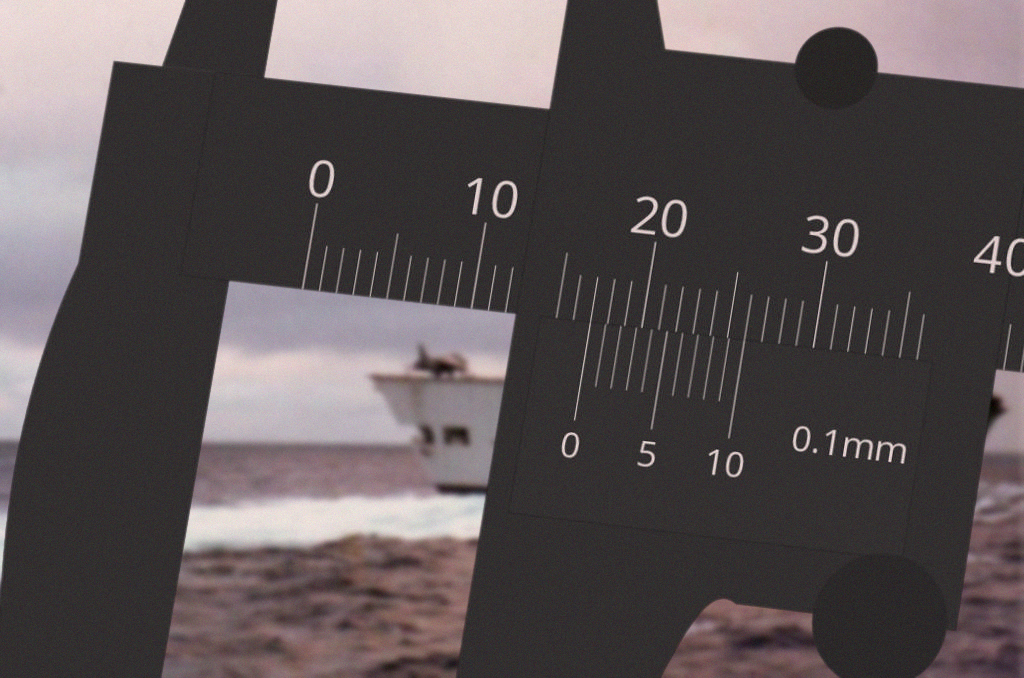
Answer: 17.0mm
